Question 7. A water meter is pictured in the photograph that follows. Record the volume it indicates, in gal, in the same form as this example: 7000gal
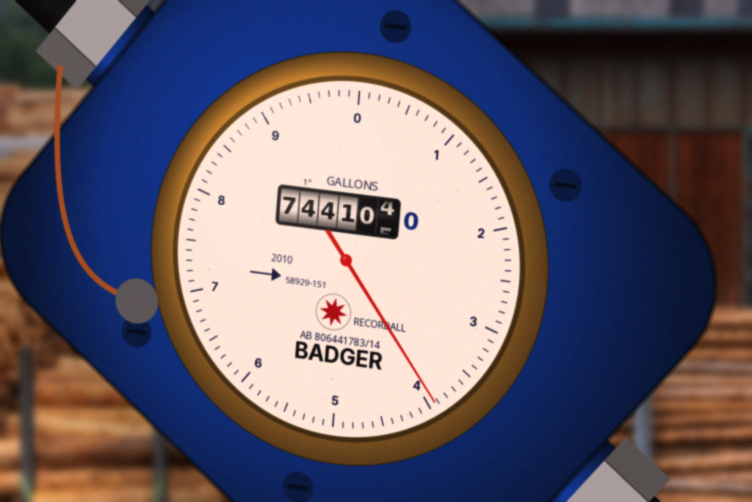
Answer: 7441043.9gal
